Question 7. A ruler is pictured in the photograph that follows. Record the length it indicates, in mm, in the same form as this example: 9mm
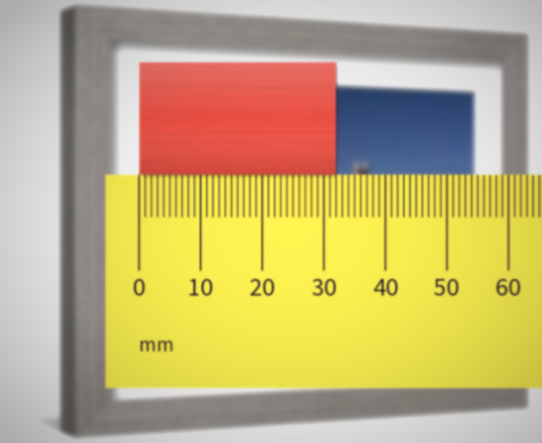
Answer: 32mm
